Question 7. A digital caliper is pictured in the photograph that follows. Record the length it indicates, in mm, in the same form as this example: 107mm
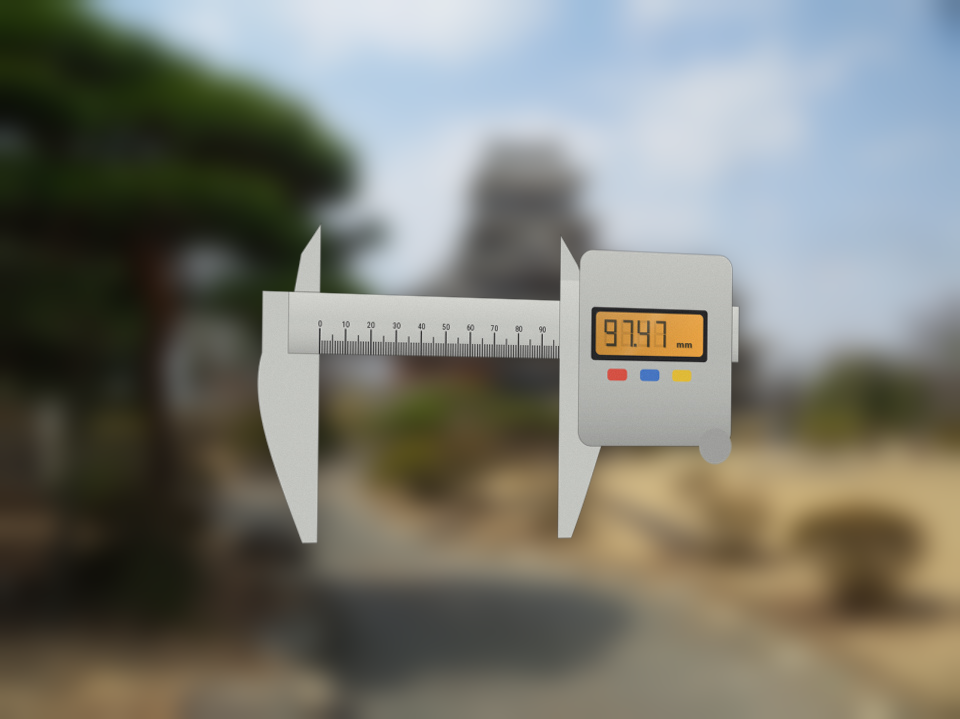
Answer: 97.47mm
